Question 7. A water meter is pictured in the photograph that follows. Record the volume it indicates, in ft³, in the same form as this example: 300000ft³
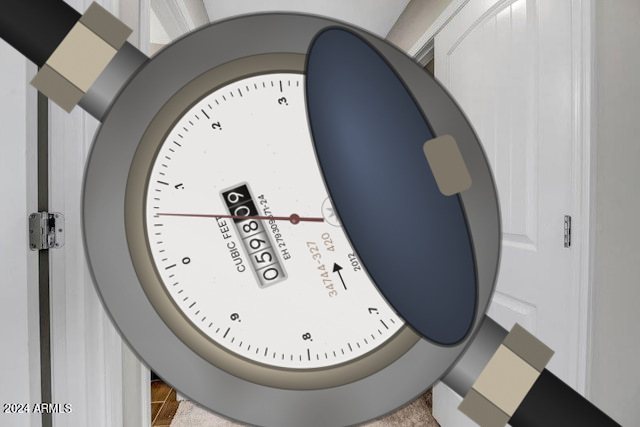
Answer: 59809.06ft³
